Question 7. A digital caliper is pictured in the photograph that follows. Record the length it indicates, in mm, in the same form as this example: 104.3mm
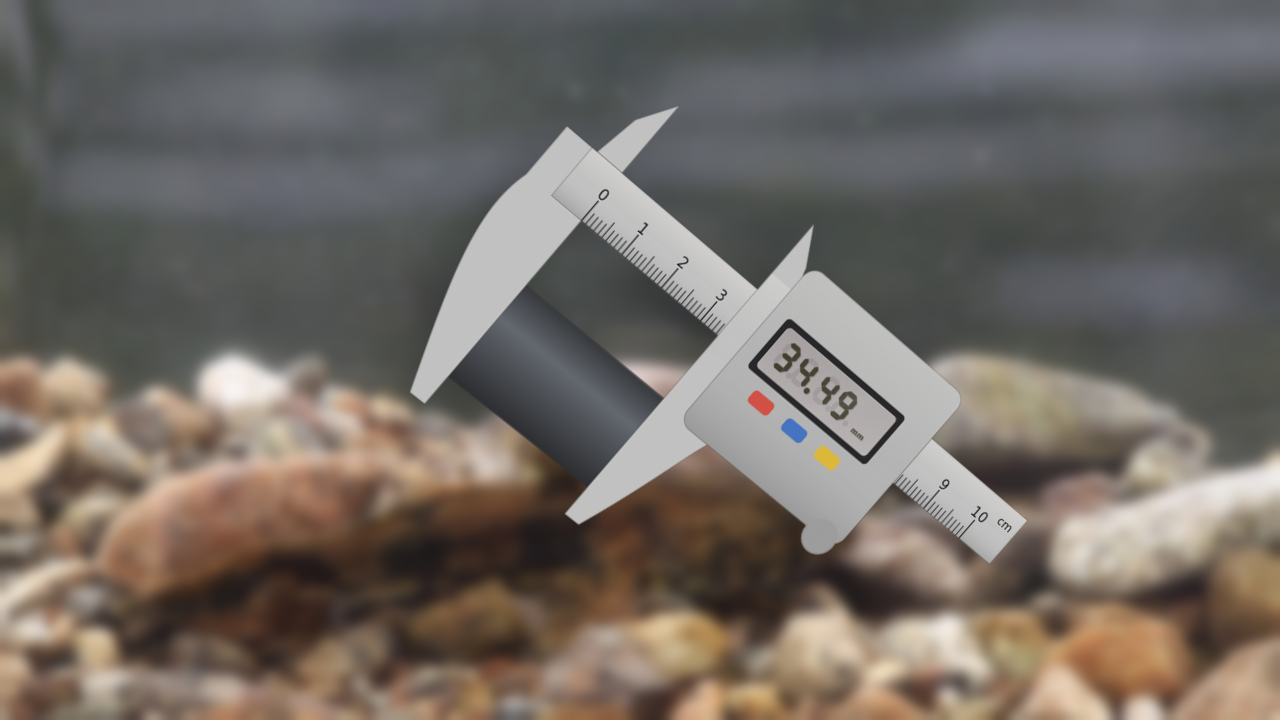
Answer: 34.49mm
